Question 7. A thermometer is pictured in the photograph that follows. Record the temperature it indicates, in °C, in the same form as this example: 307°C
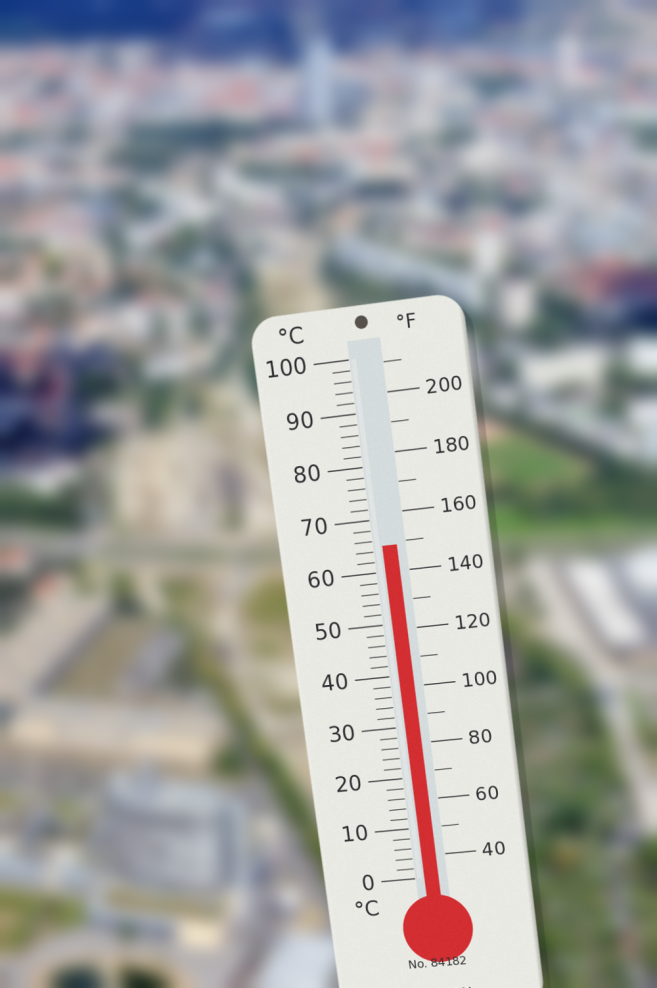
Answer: 65°C
